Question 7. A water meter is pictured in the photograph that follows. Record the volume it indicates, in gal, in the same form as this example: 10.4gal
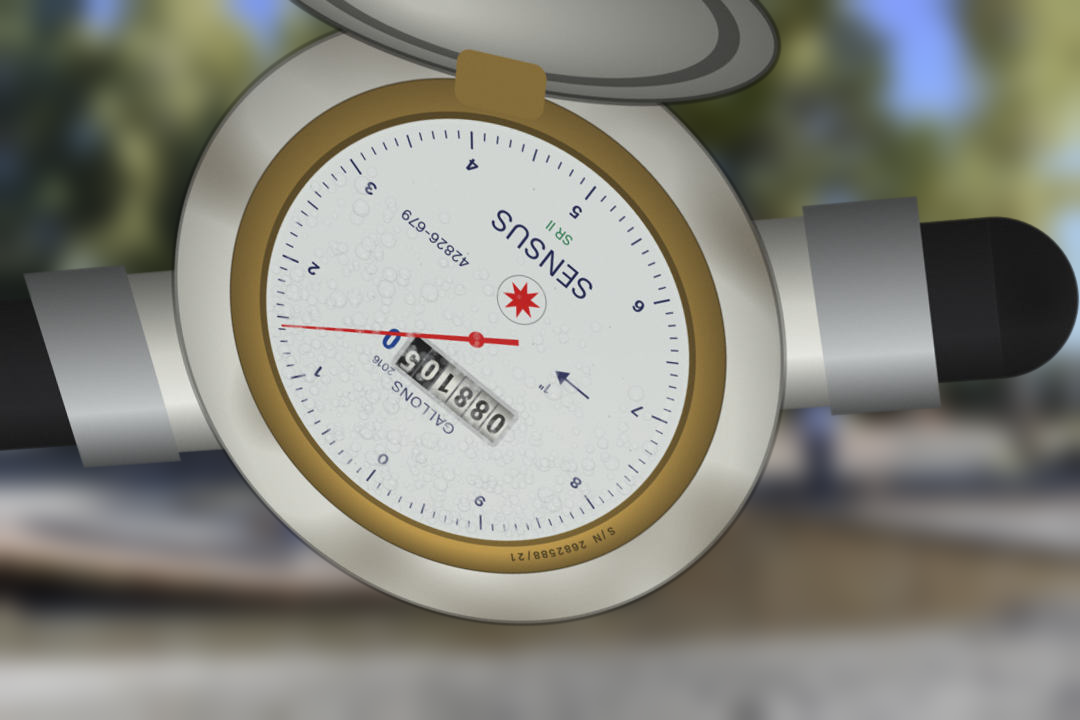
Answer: 881051.4gal
